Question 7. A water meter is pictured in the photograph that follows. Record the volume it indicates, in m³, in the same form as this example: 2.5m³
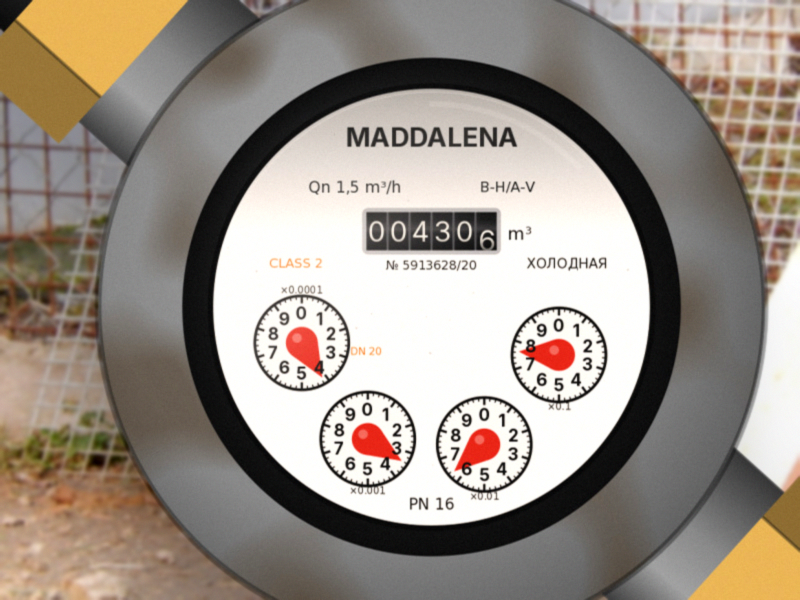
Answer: 4305.7634m³
